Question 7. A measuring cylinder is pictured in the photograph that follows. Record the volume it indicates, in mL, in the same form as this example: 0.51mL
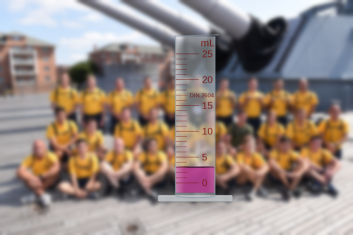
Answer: 3mL
